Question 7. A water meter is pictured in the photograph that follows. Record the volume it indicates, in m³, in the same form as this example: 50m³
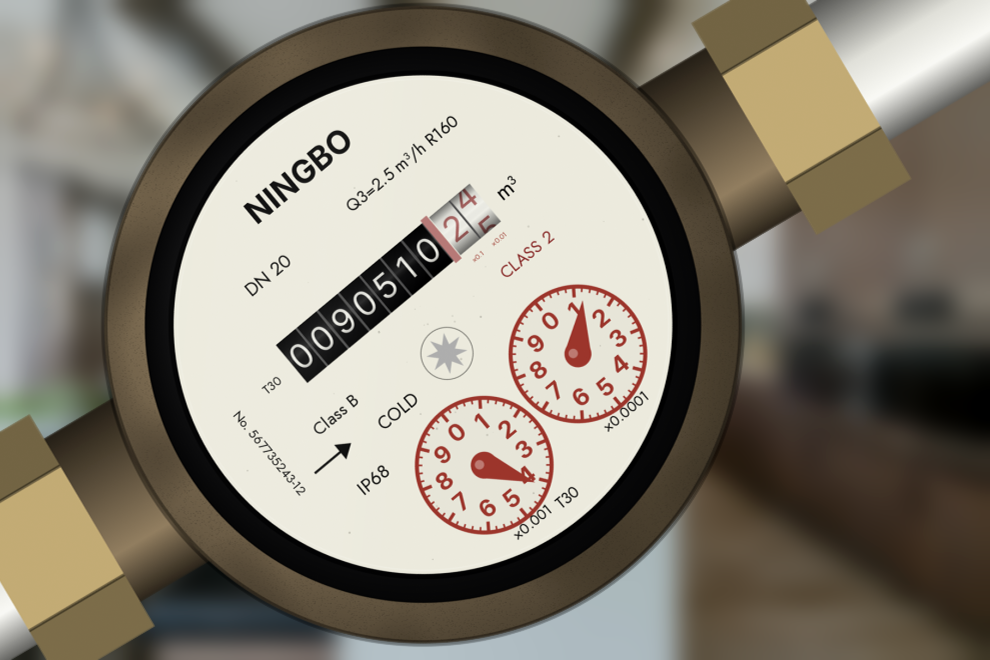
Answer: 90510.2441m³
